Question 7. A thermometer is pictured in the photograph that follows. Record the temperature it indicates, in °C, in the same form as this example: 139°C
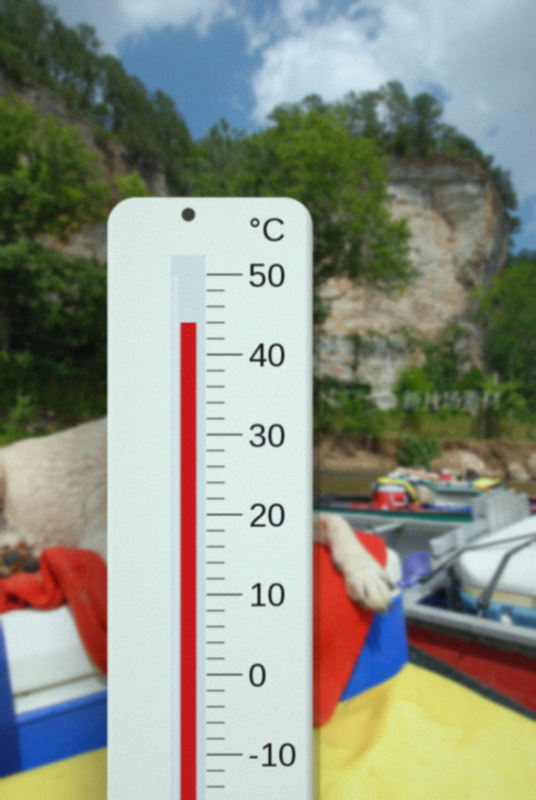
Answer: 44°C
